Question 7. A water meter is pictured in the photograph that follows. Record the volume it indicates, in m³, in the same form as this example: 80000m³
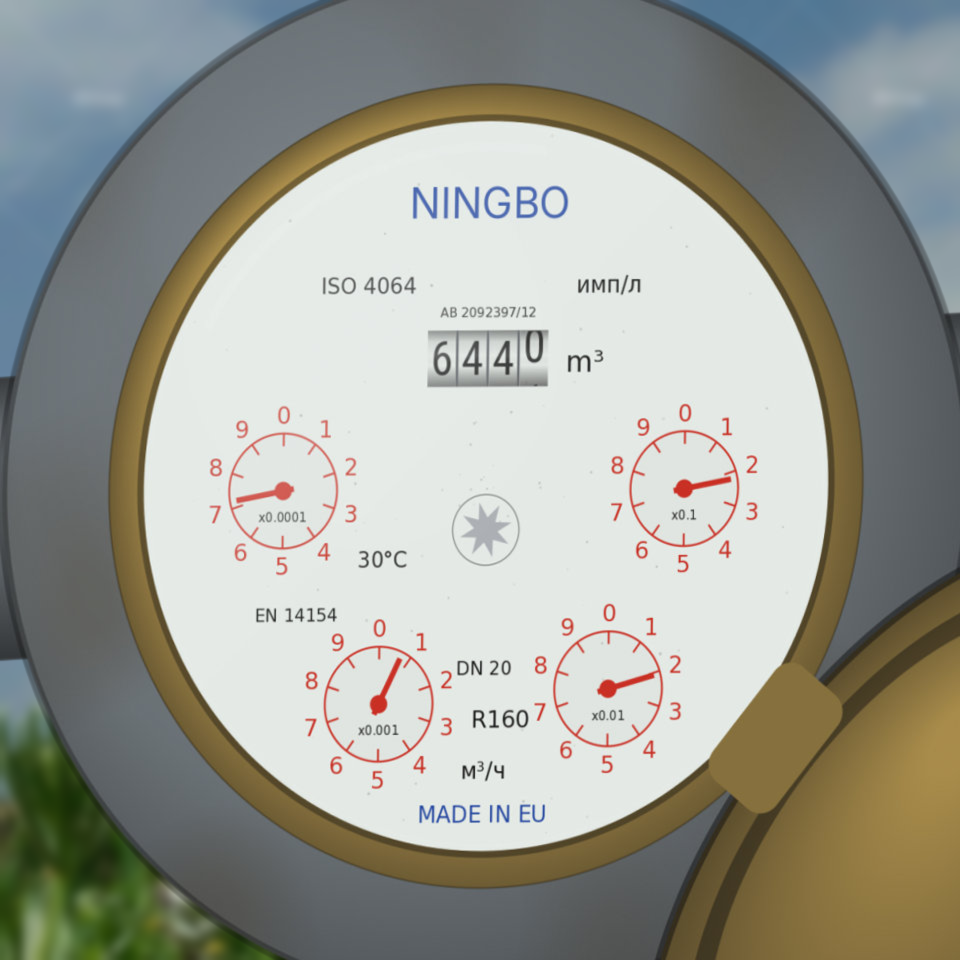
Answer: 6440.2207m³
